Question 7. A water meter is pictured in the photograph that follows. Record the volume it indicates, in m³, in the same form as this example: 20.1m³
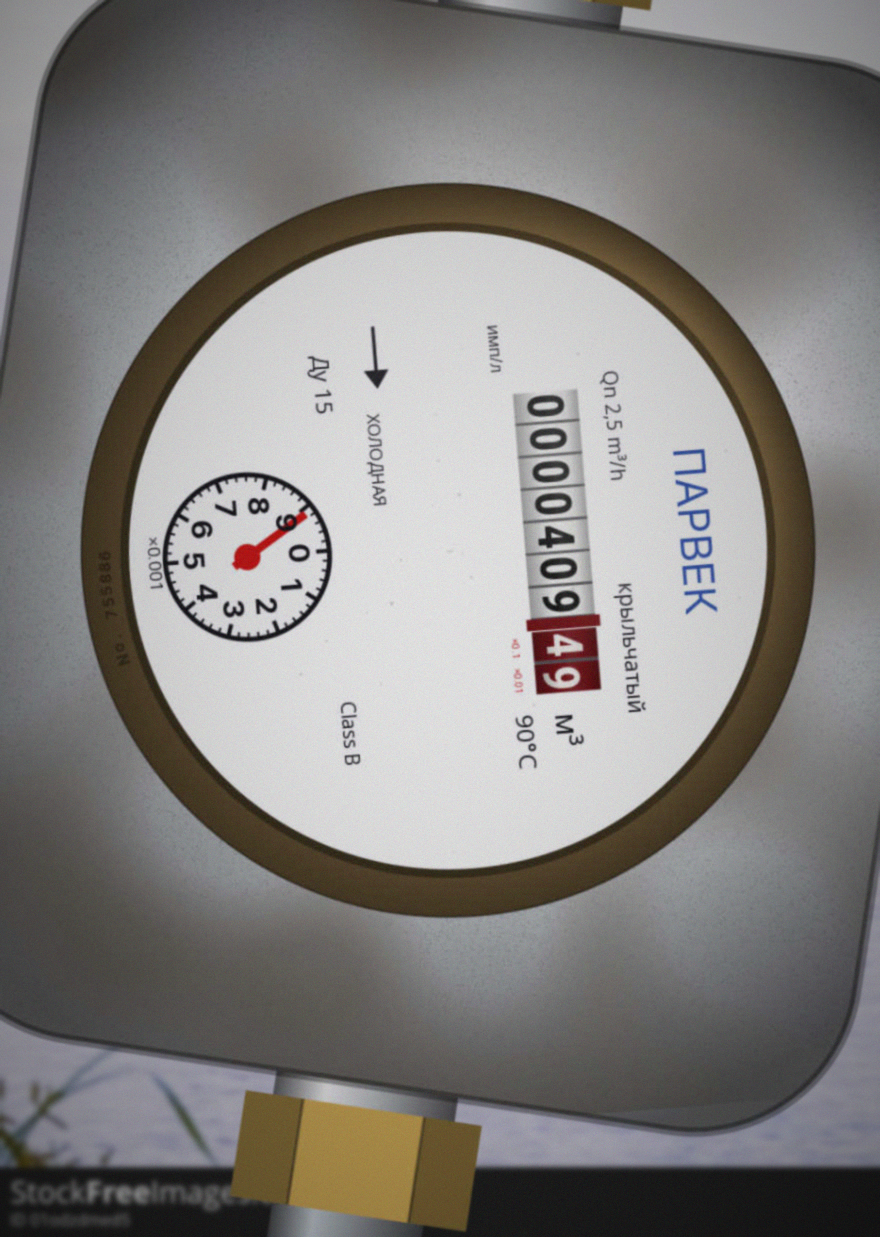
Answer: 409.489m³
